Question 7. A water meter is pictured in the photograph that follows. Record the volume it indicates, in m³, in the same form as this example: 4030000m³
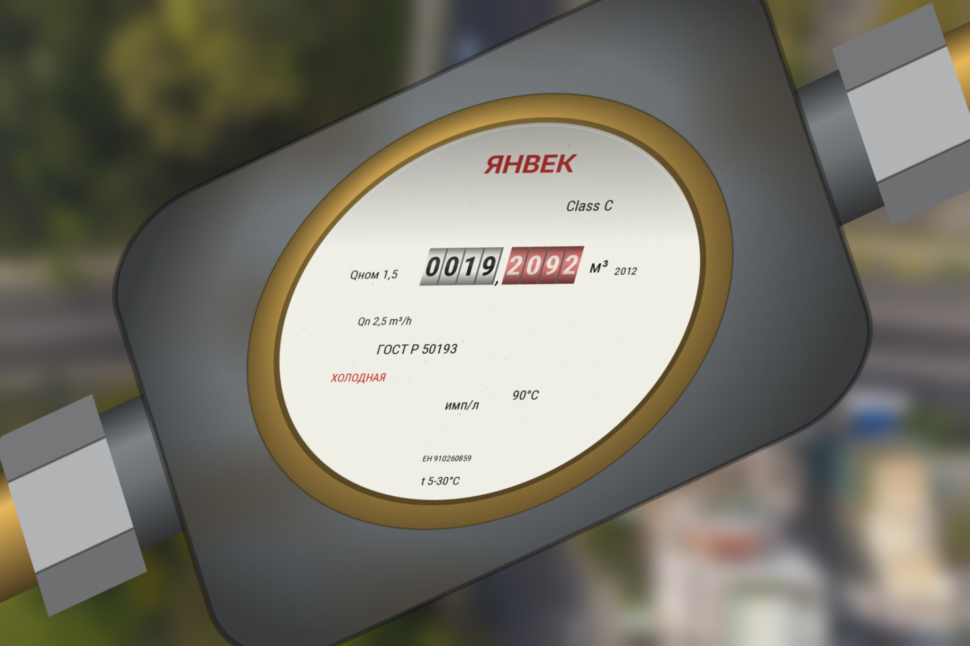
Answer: 19.2092m³
